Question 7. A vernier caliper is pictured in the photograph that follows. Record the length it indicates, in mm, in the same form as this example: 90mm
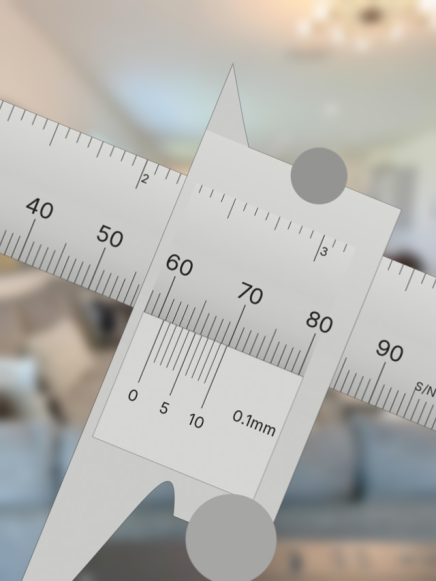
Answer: 60.8mm
